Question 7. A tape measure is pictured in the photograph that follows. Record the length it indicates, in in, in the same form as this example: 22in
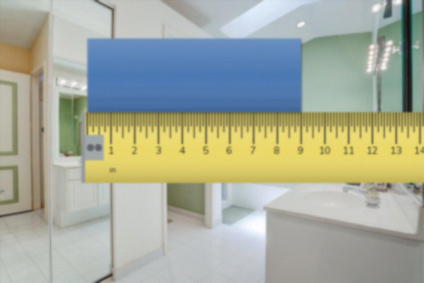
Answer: 9in
